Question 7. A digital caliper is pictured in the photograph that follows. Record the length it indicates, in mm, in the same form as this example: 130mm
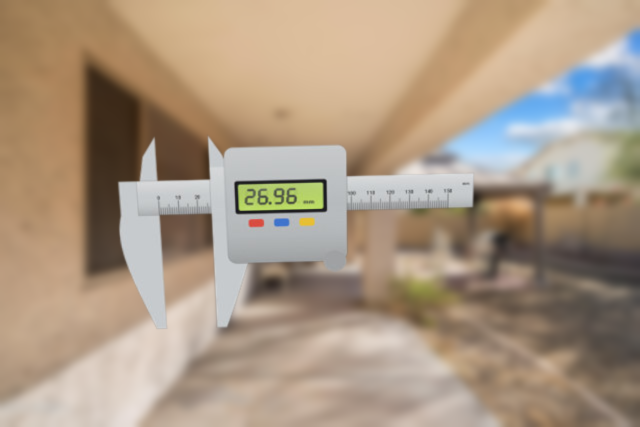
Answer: 26.96mm
